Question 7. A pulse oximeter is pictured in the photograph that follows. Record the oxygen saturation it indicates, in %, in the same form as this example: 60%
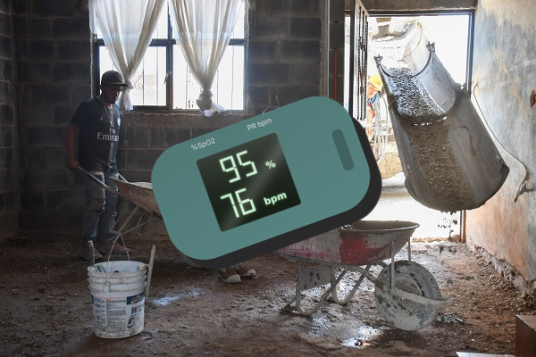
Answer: 95%
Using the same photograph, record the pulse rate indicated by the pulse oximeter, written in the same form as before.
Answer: 76bpm
